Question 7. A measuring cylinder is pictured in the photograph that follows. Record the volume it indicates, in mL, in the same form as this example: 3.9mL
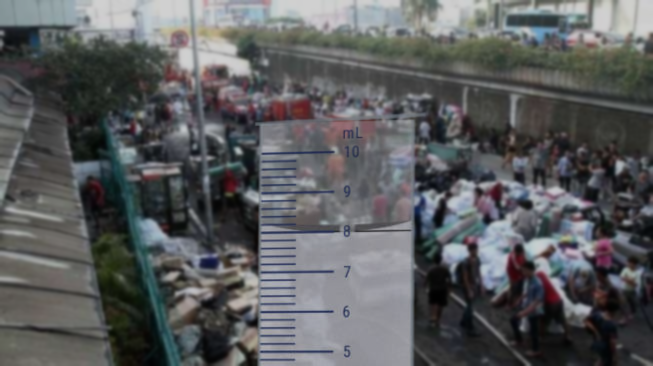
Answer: 8mL
